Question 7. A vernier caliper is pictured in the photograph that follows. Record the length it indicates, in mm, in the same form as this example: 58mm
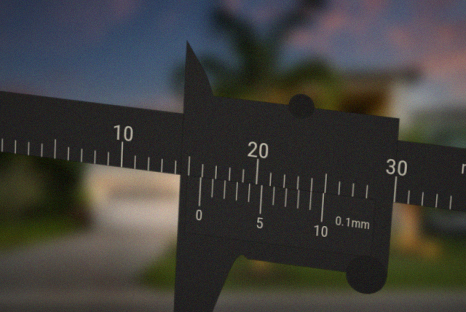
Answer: 15.9mm
